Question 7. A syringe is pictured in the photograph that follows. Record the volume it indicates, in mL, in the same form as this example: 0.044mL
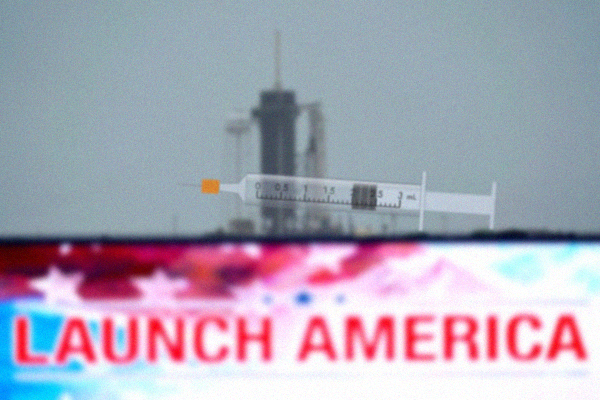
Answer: 2mL
